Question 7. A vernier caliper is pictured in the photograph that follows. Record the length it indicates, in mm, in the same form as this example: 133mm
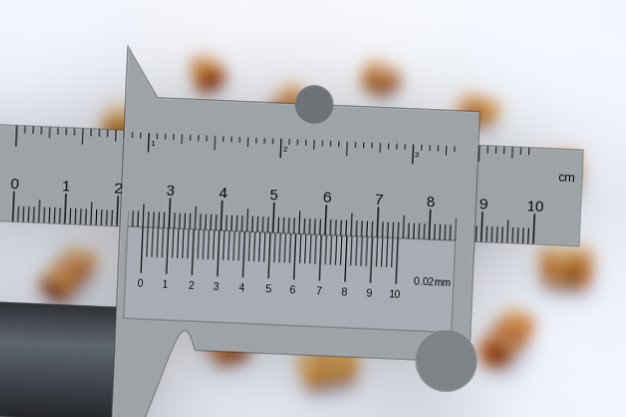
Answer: 25.0mm
